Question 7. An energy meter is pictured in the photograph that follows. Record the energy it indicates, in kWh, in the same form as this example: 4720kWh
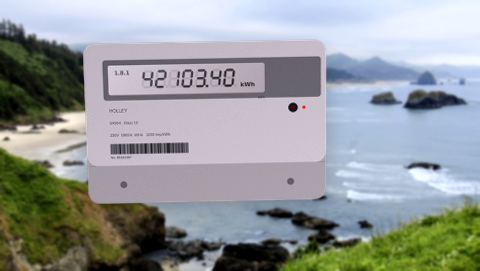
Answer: 42103.40kWh
